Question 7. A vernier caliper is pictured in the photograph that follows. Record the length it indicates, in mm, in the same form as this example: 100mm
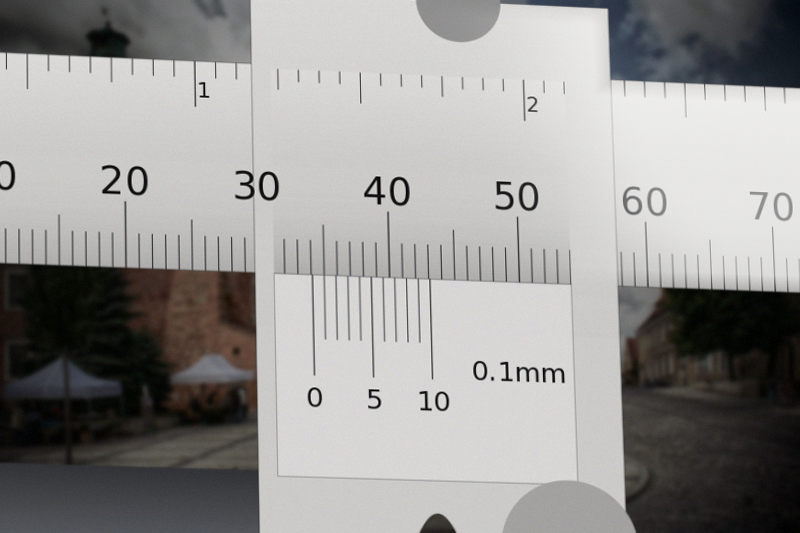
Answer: 34.1mm
